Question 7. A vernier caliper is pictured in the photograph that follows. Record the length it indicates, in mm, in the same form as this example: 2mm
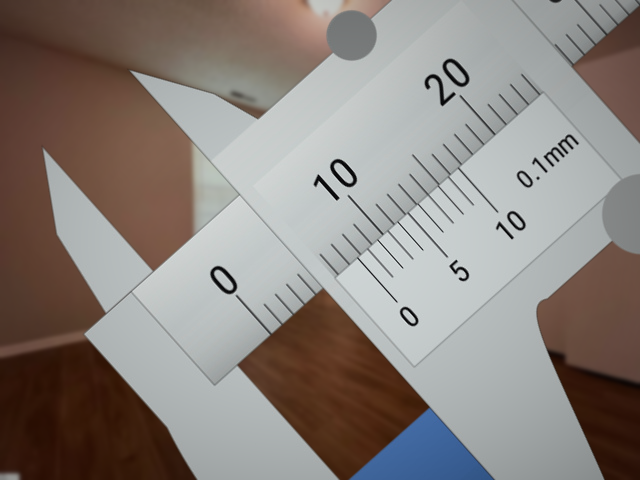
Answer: 7.7mm
